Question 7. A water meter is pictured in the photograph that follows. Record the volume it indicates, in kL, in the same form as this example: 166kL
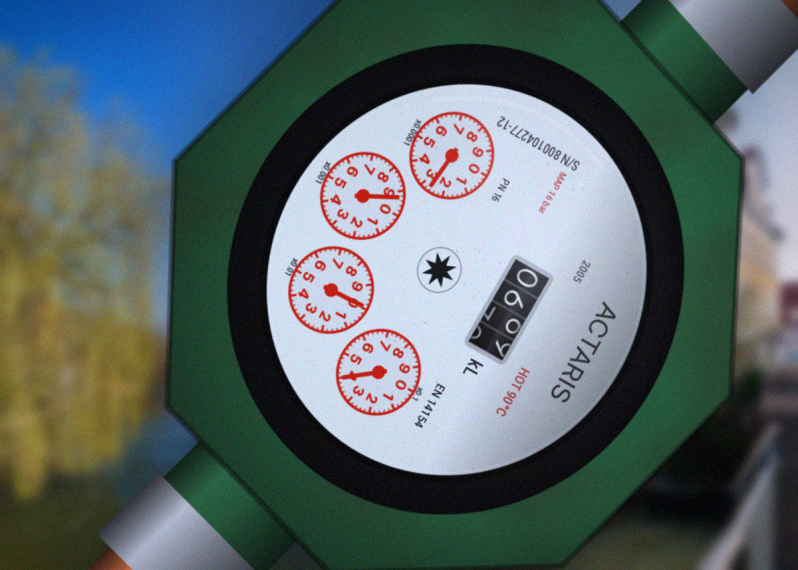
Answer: 669.3992kL
